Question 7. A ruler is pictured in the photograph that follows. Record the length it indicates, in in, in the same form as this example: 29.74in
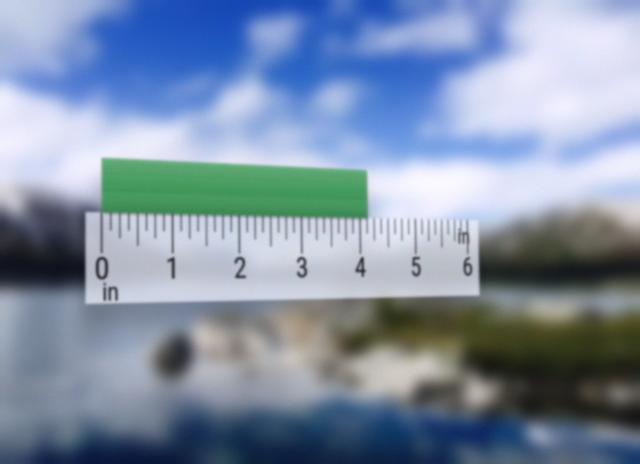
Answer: 4.125in
